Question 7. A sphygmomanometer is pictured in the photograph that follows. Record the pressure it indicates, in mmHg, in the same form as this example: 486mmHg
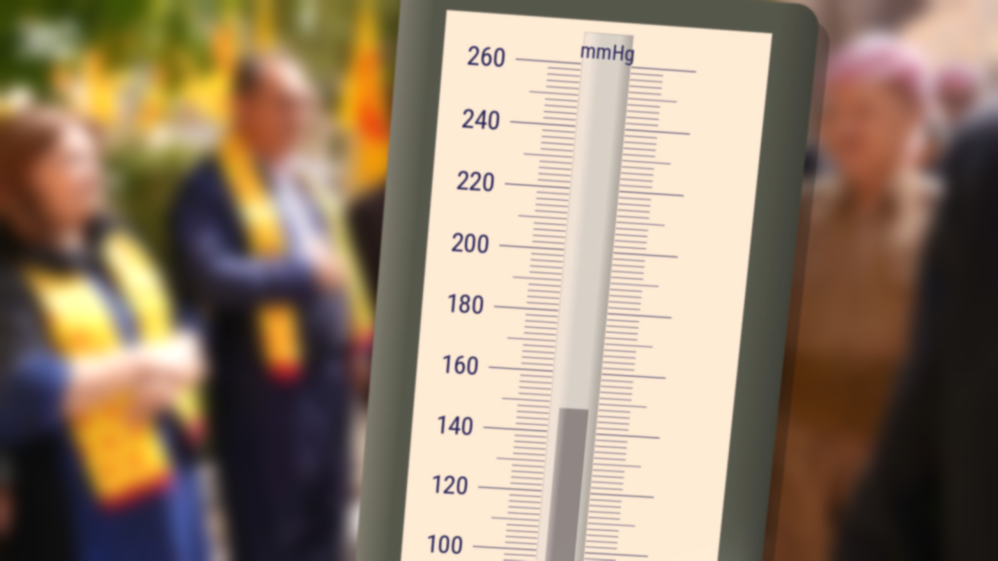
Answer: 148mmHg
